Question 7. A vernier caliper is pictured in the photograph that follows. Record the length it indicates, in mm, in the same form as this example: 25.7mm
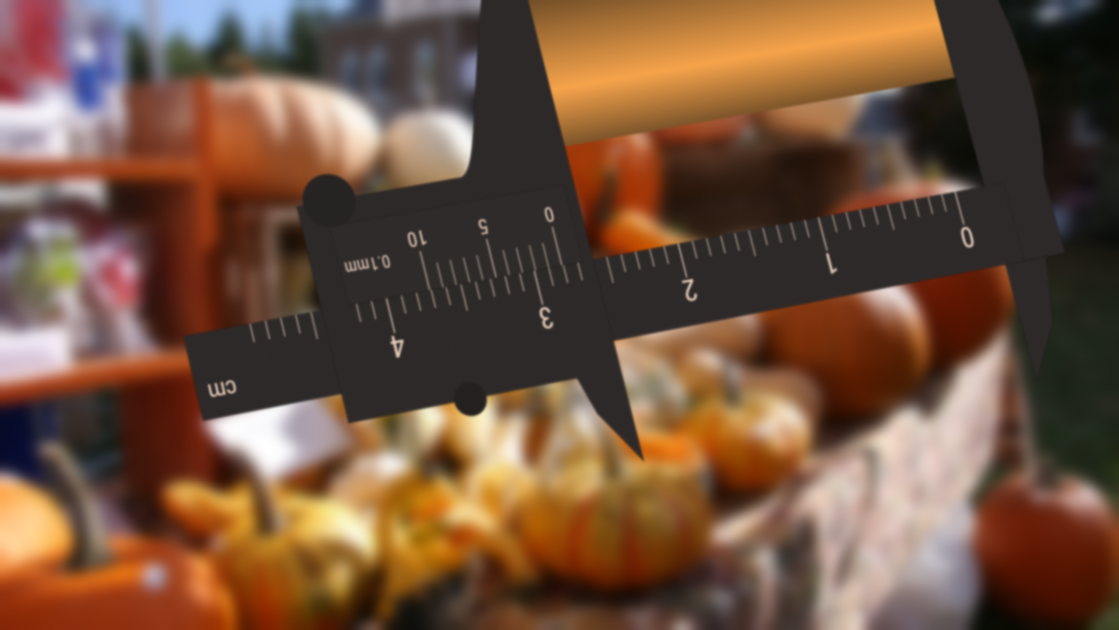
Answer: 28.1mm
